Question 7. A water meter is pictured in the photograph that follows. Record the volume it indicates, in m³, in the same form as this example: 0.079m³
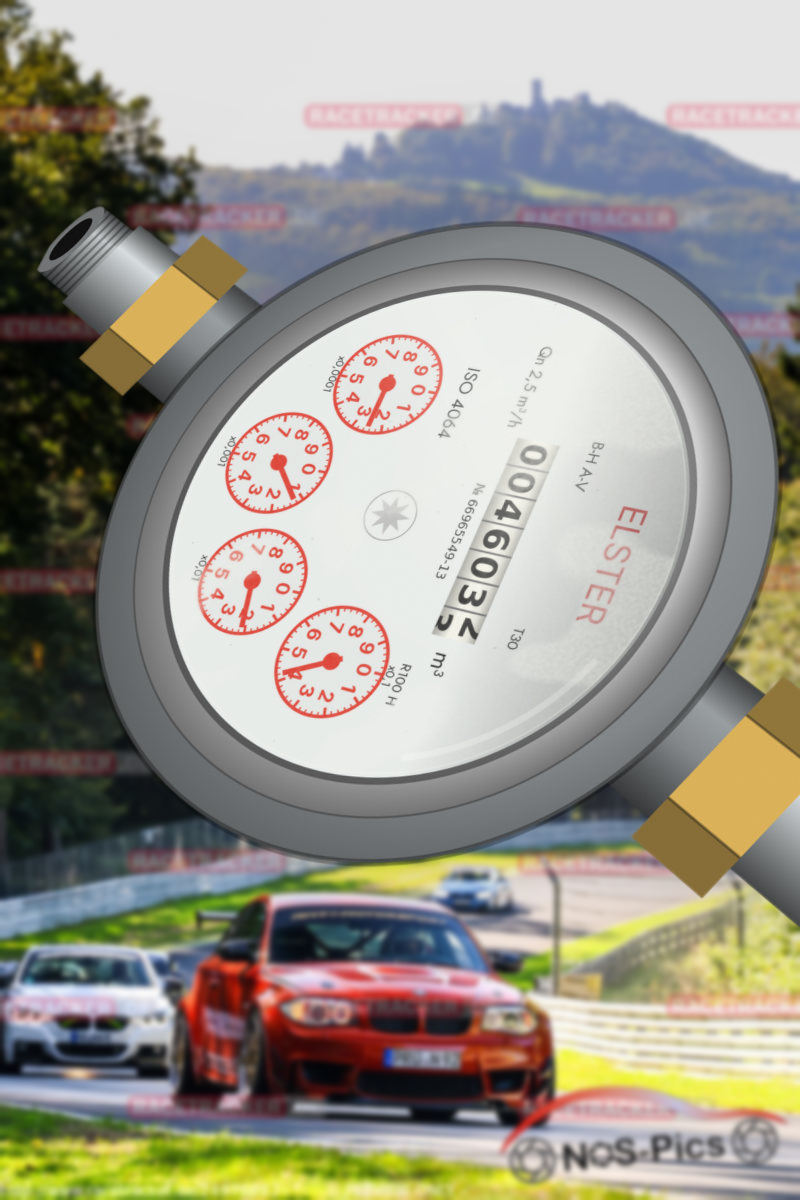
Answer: 46032.4212m³
